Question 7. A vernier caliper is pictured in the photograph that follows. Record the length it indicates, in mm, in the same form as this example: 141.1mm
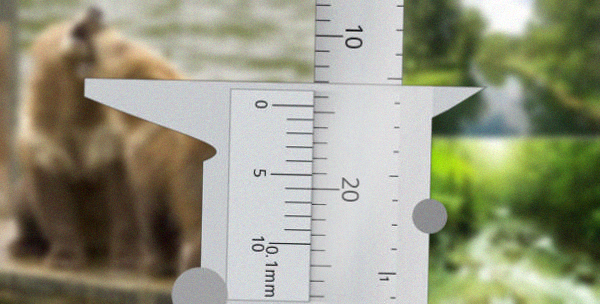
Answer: 14.6mm
